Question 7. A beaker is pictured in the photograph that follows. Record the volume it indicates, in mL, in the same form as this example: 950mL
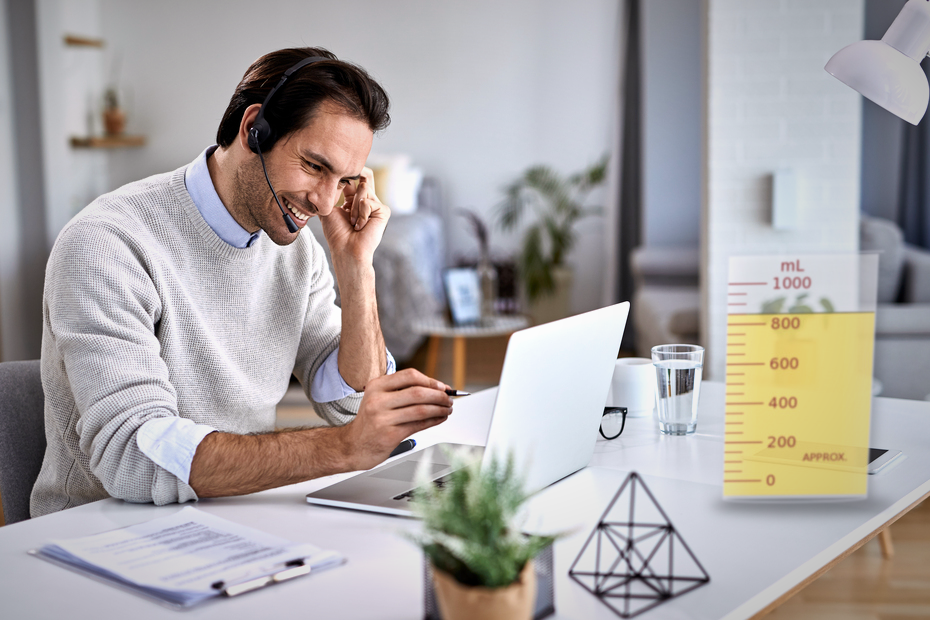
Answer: 850mL
